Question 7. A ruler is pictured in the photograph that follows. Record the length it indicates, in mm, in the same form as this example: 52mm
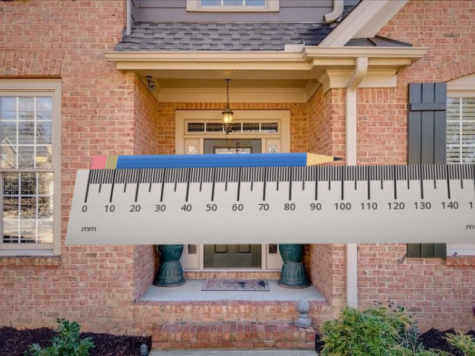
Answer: 100mm
